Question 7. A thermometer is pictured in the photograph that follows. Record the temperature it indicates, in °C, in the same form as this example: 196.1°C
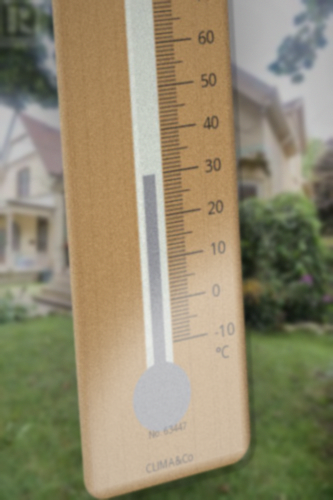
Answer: 30°C
